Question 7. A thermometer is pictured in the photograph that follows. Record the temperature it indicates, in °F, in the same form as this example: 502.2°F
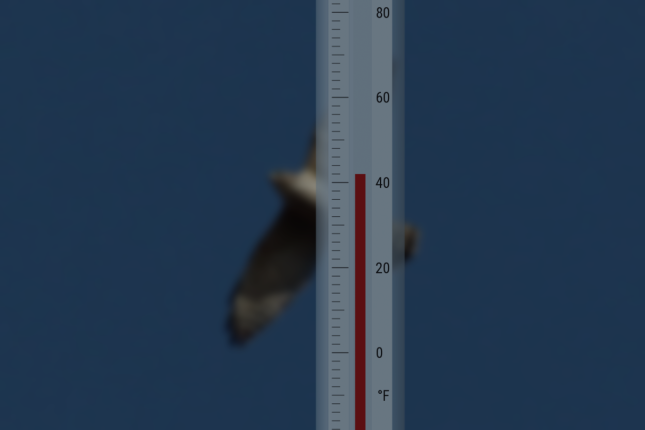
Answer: 42°F
